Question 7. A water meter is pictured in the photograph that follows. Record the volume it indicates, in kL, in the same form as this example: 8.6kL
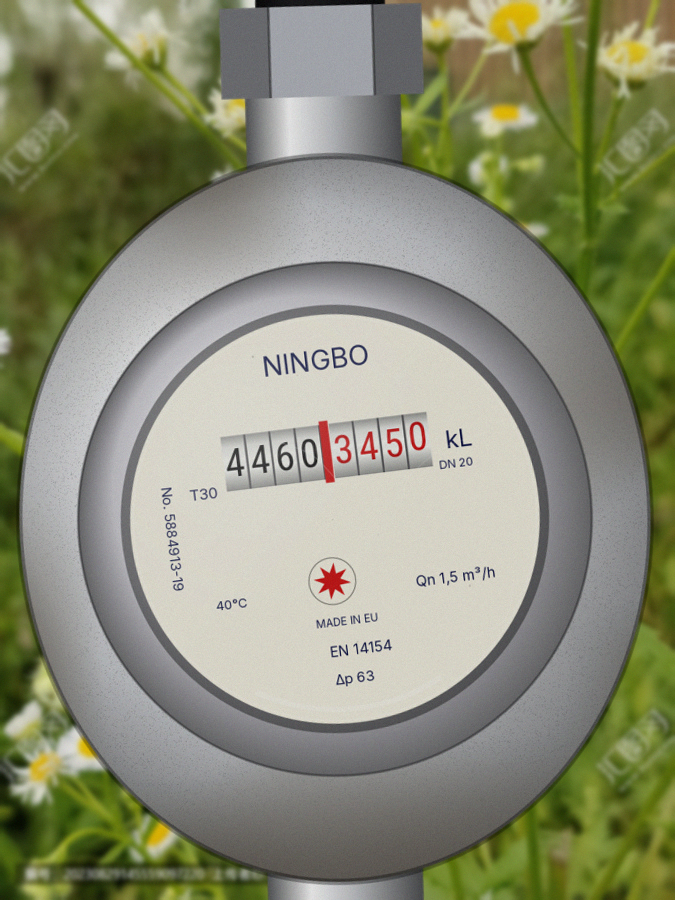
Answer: 4460.3450kL
